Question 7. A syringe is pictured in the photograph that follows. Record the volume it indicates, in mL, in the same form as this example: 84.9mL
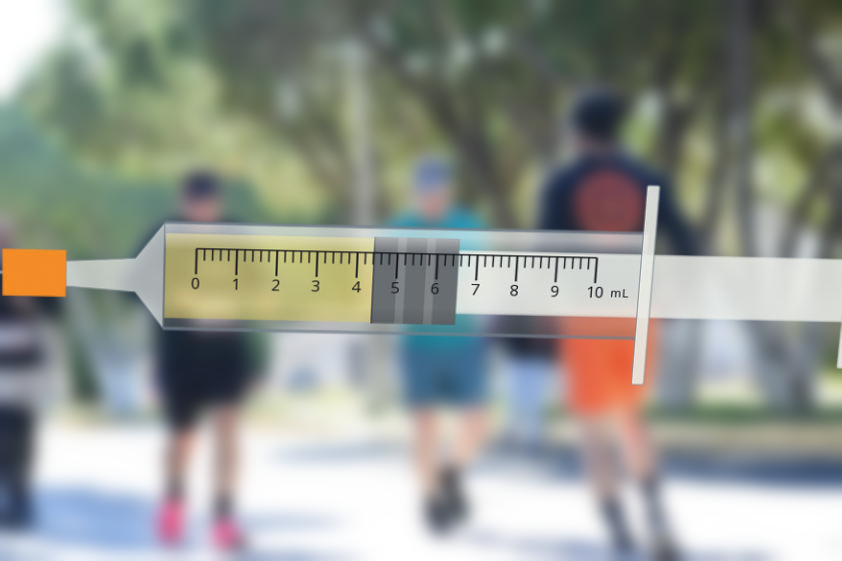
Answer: 4.4mL
